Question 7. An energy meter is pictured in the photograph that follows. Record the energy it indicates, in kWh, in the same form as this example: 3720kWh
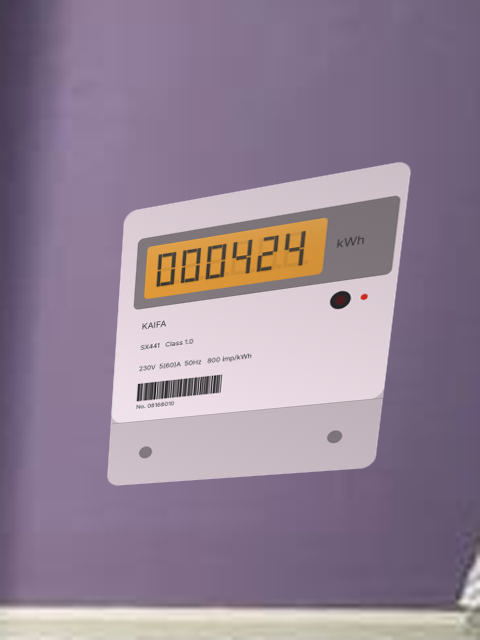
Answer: 424kWh
